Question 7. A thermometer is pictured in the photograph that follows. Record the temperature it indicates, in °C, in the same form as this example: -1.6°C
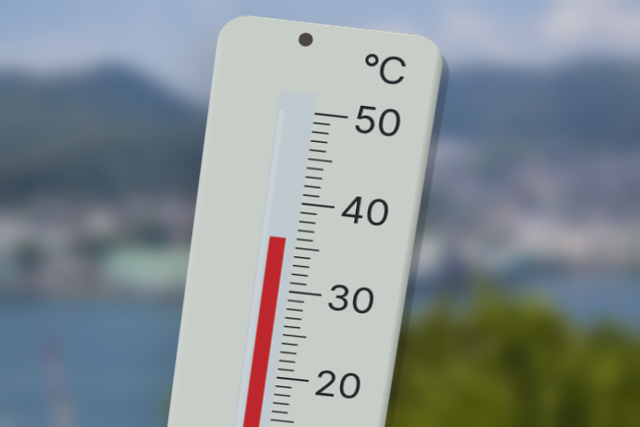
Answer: 36°C
